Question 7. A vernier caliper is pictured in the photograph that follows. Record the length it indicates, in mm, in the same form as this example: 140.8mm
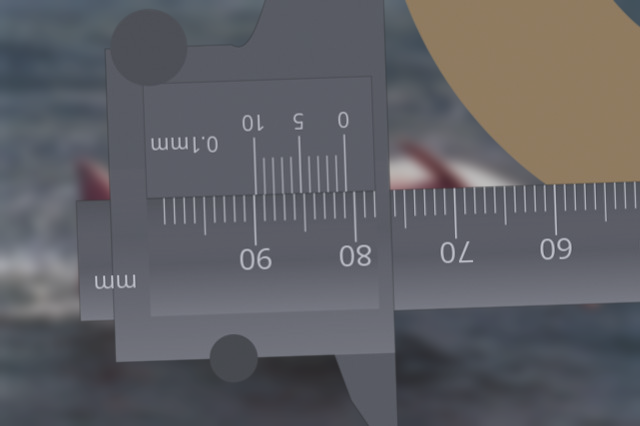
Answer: 80.8mm
